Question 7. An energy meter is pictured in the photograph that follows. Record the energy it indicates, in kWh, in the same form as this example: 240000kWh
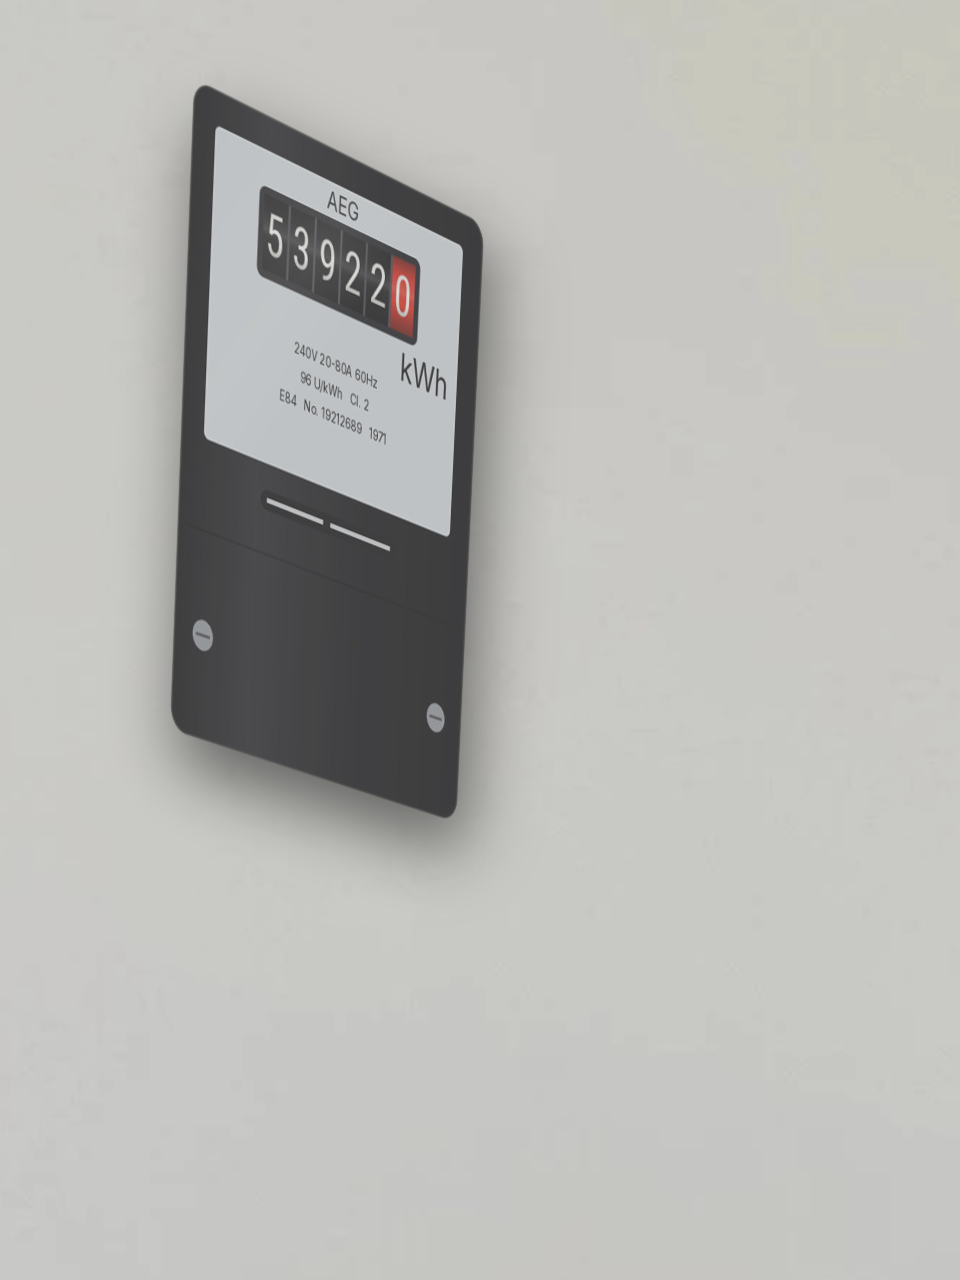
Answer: 53922.0kWh
